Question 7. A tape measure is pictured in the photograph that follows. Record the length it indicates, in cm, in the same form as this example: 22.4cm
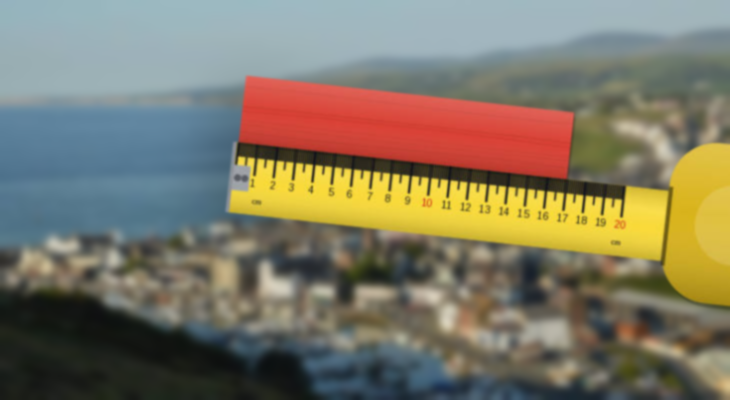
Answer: 17cm
